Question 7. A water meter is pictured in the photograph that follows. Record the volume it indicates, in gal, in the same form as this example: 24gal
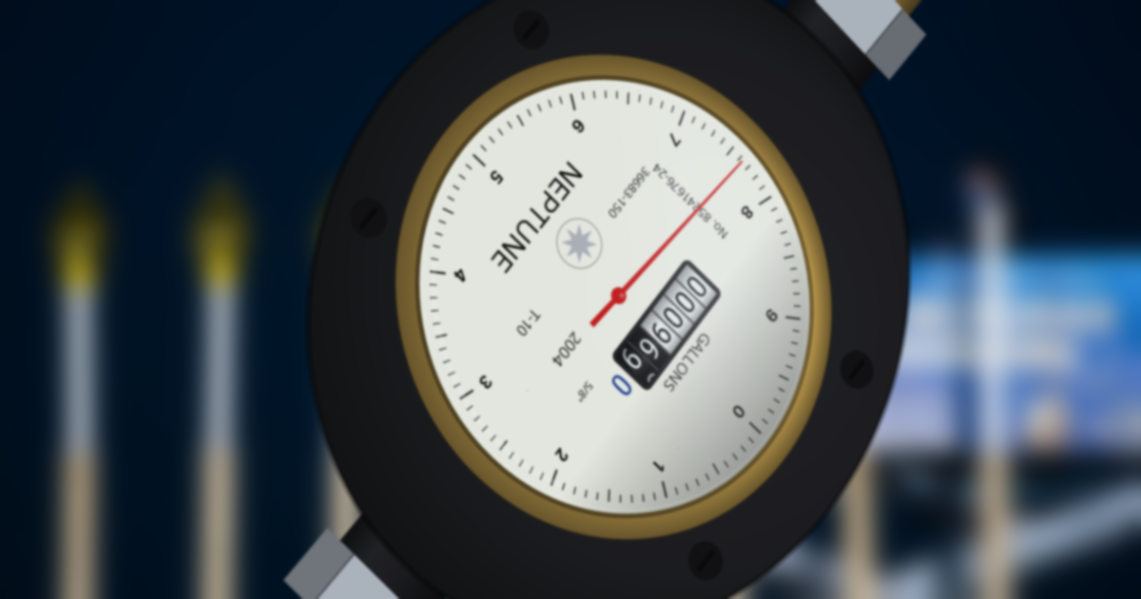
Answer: 9687.6gal
